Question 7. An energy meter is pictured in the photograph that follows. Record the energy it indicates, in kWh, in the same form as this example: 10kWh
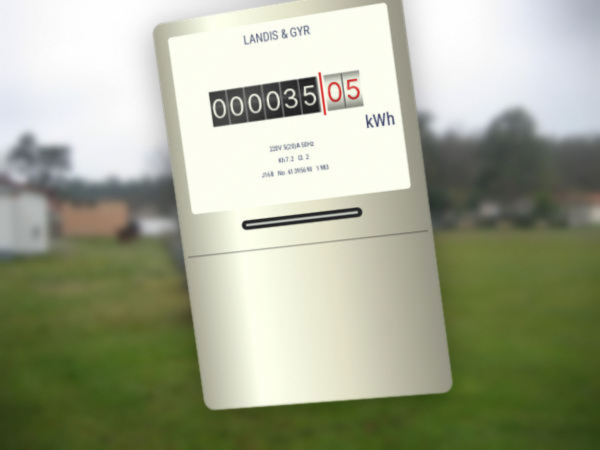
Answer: 35.05kWh
